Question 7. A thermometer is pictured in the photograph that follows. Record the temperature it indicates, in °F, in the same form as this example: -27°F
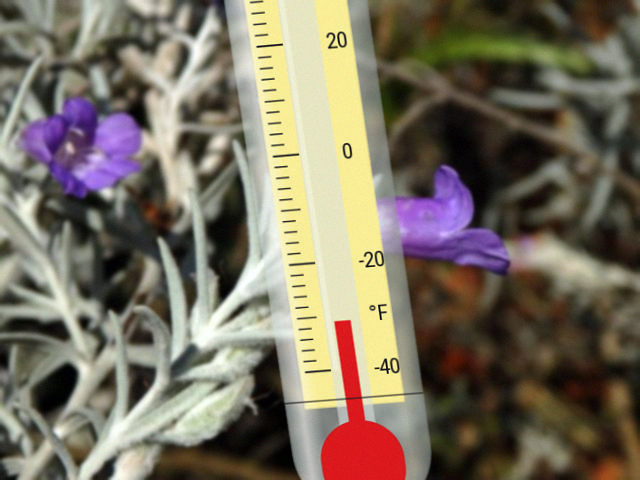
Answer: -31°F
